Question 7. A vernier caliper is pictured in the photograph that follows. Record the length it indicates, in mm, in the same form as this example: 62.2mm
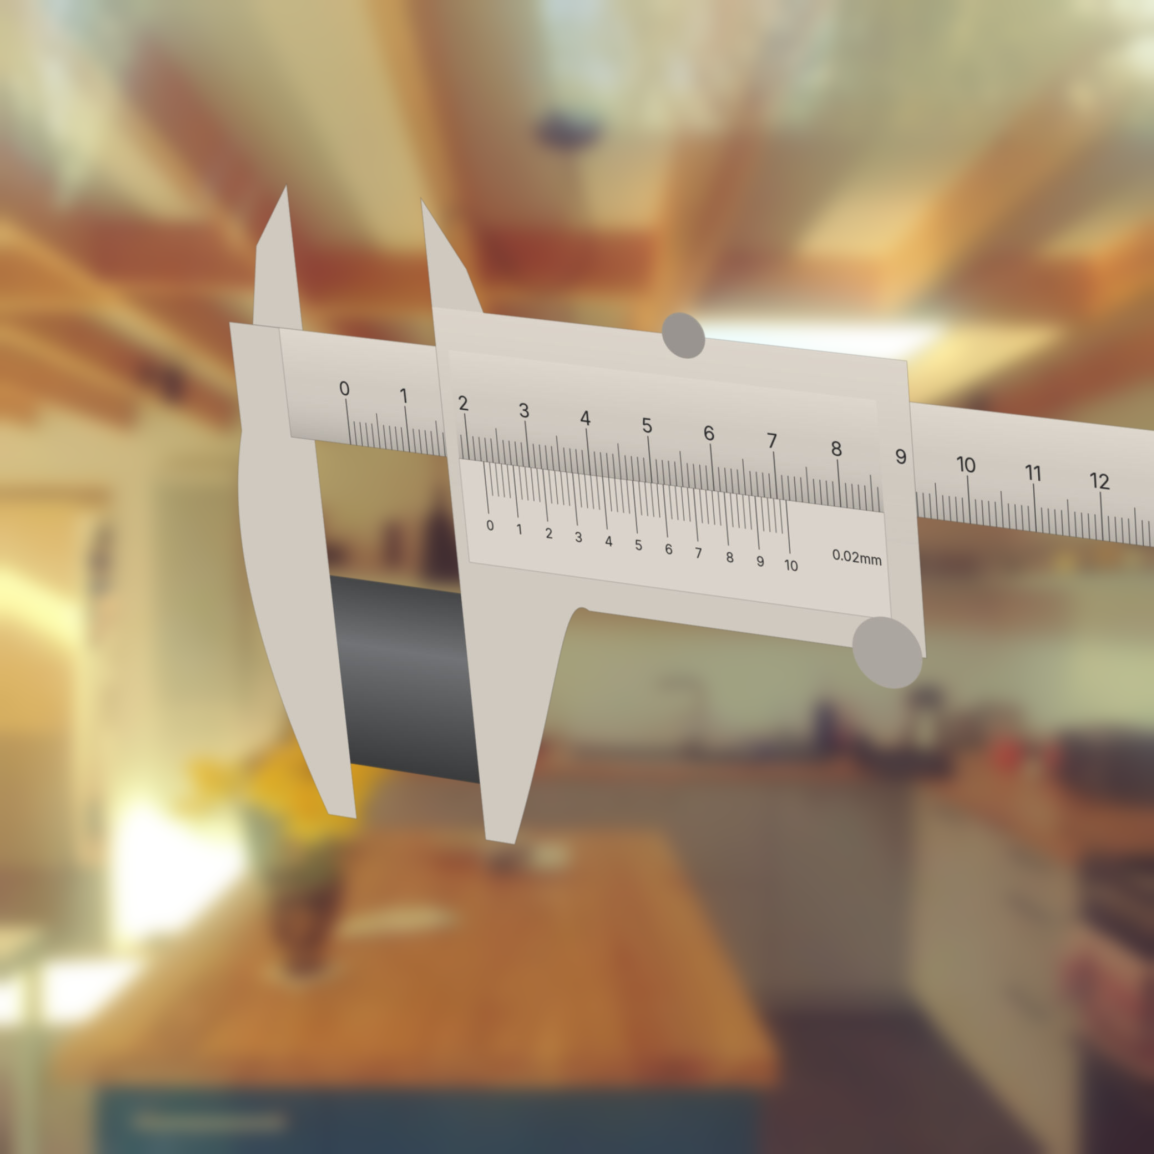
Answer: 22.4mm
